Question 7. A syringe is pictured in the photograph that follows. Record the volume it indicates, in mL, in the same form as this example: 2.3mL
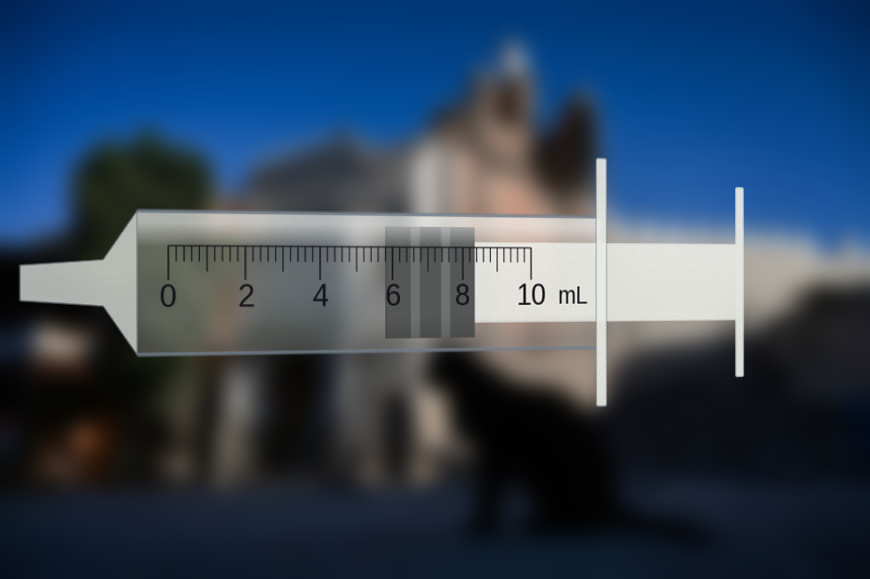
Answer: 5.8mL
